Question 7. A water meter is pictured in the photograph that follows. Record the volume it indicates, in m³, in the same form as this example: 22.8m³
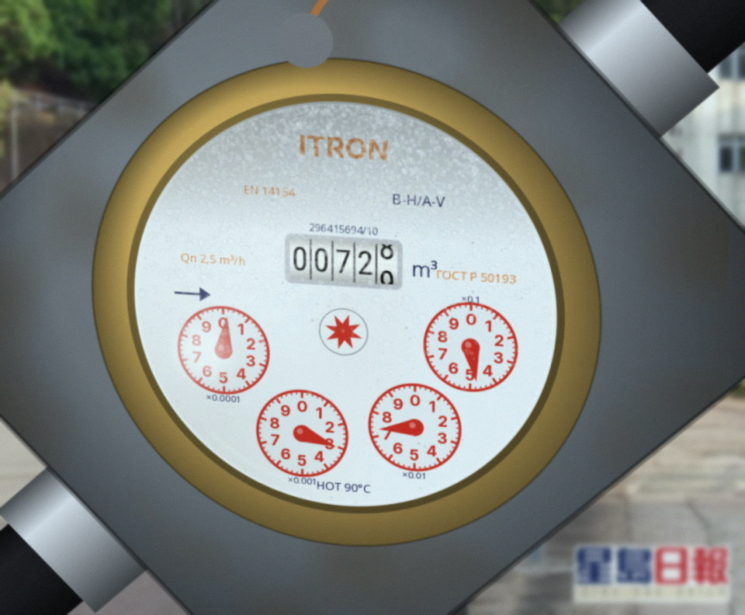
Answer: 728.4730m³
